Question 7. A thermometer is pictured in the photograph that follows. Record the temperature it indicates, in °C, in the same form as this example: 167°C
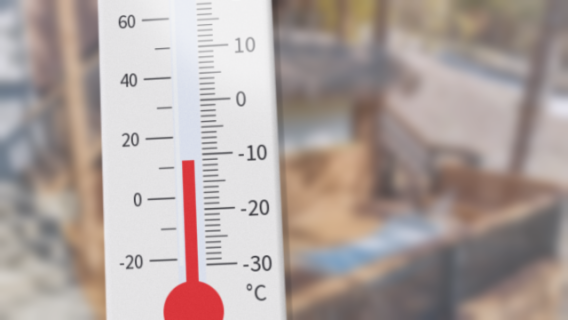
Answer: -11°C
